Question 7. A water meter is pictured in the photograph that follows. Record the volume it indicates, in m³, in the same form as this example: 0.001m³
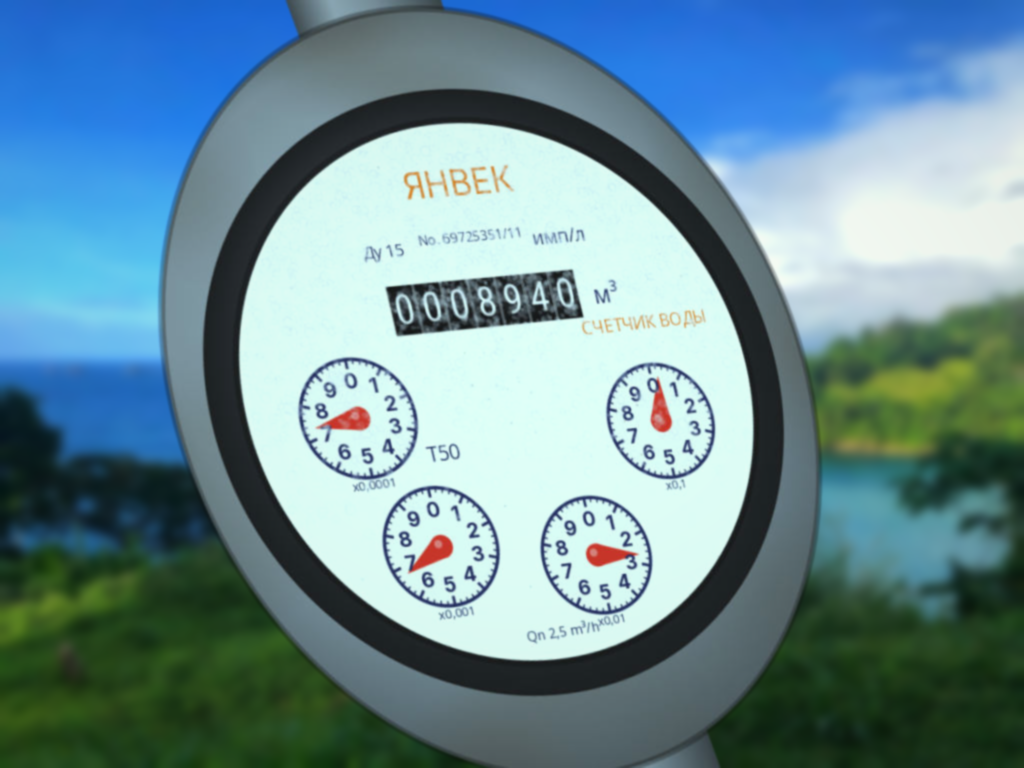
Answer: 8940.0267m³
